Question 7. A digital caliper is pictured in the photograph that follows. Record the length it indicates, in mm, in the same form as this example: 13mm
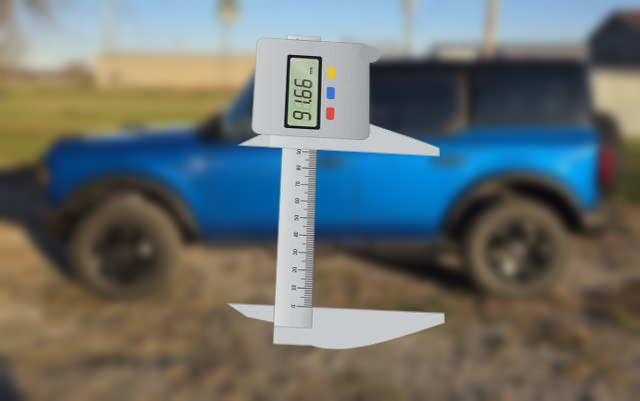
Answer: 91.66mm
